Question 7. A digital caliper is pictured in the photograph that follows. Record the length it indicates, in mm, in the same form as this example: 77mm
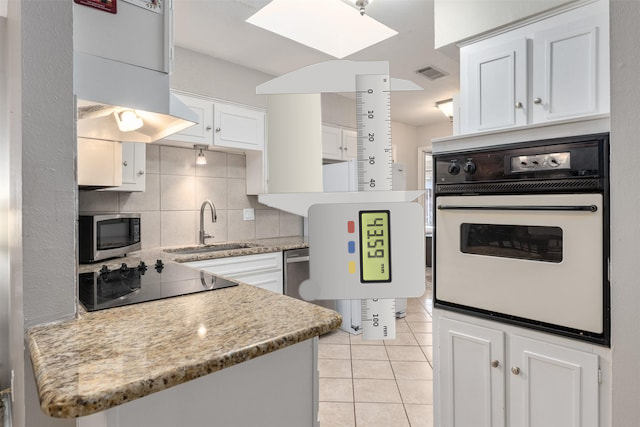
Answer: 43.59mm
